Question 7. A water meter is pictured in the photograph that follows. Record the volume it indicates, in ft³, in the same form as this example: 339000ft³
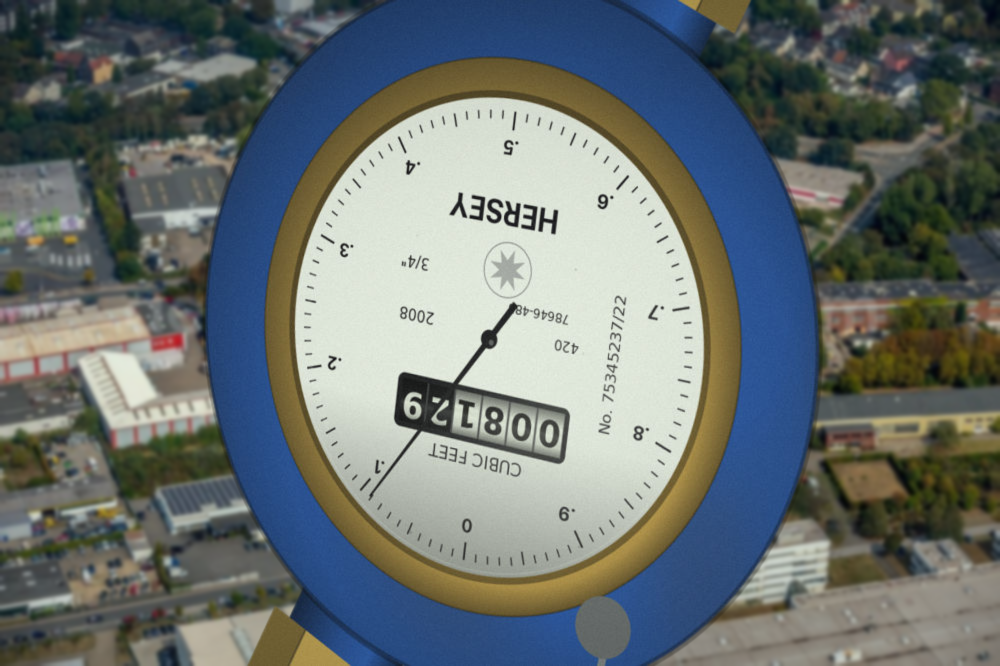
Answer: 8129.09ft³
